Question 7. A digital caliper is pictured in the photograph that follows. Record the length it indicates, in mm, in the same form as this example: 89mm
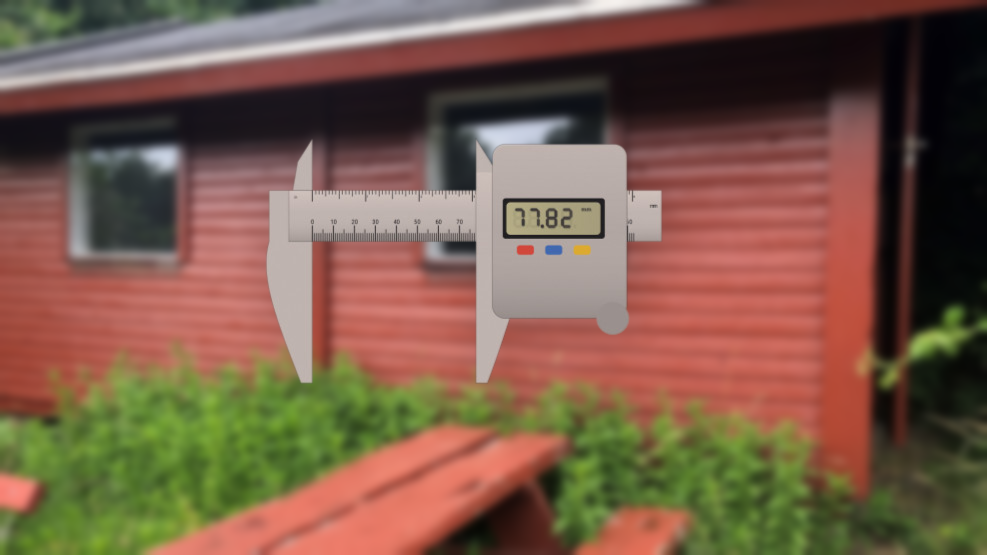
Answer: 77.82mm
